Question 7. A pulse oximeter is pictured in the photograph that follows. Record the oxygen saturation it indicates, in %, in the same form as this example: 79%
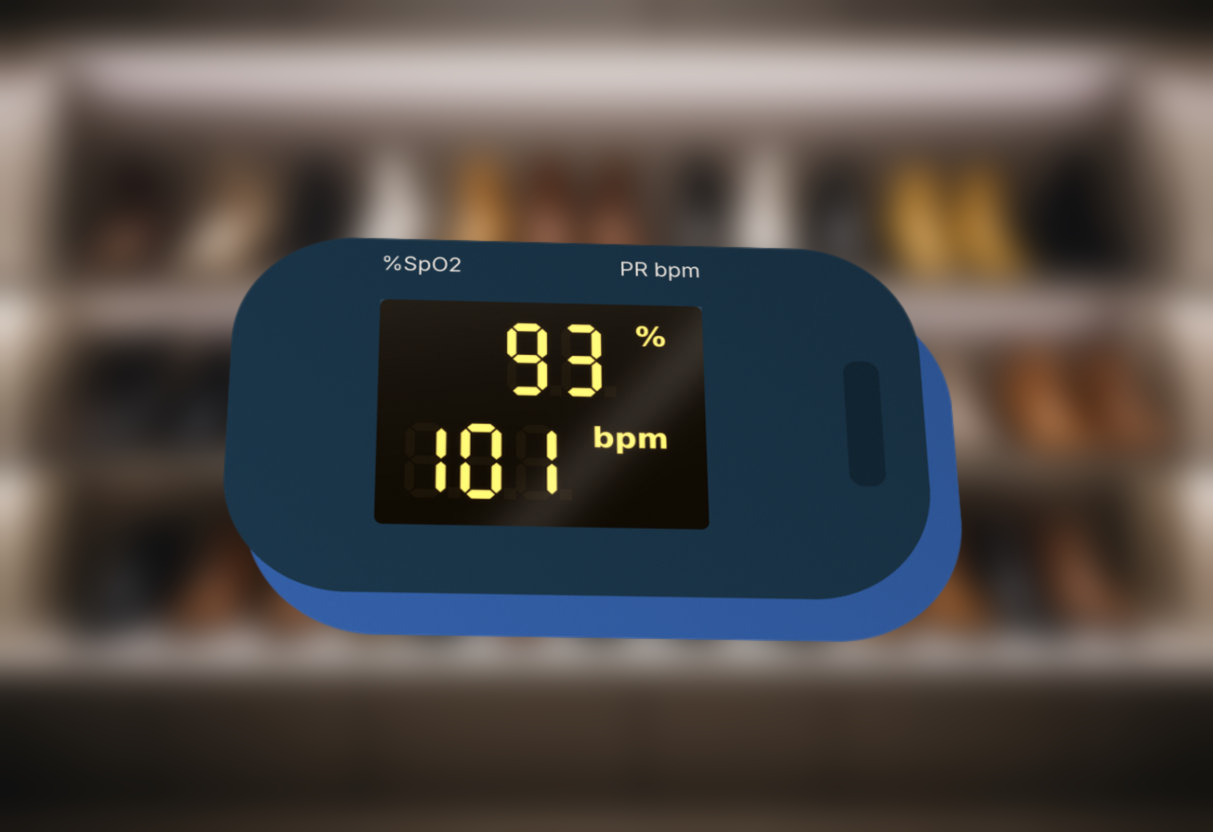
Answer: 93%
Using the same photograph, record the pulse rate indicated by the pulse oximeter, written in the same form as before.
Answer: 101bpm
